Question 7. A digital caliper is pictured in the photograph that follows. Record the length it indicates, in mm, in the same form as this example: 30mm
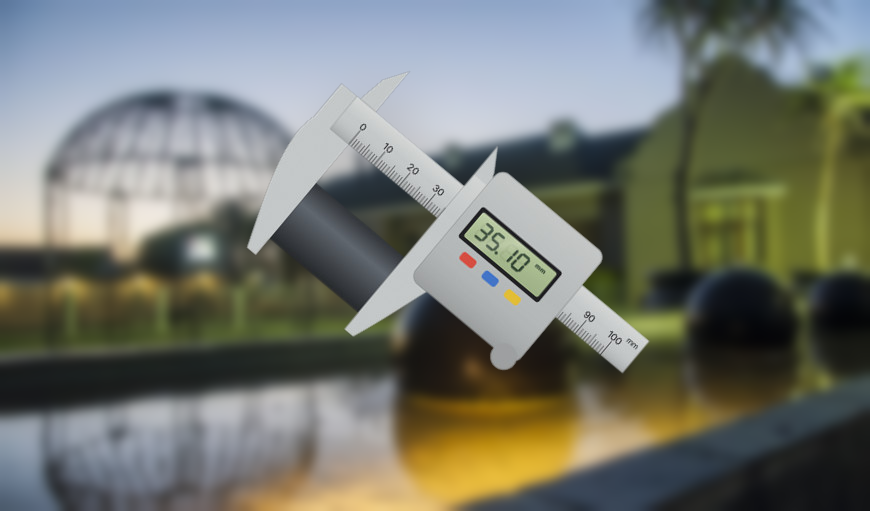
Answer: 35.10mm
